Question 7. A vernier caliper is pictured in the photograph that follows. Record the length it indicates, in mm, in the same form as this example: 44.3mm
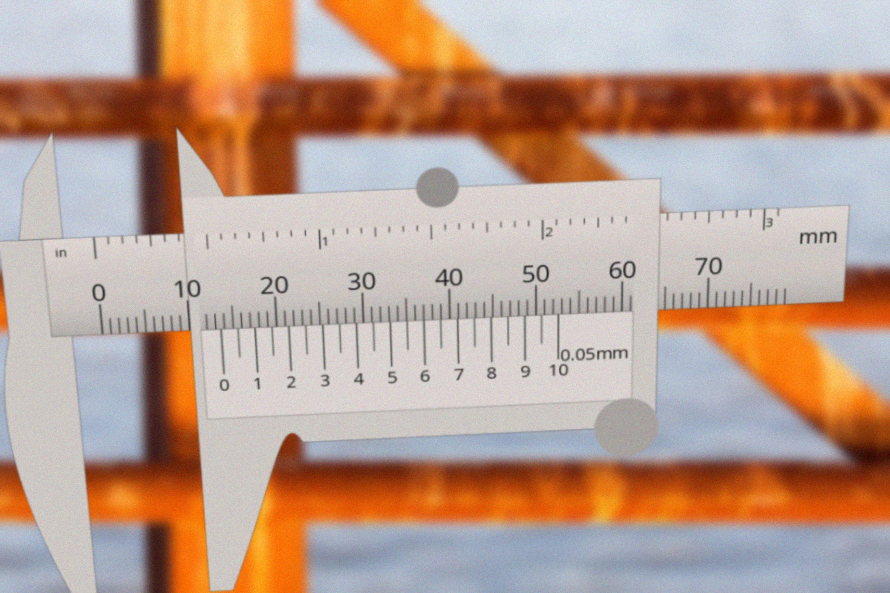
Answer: 13.6mm
